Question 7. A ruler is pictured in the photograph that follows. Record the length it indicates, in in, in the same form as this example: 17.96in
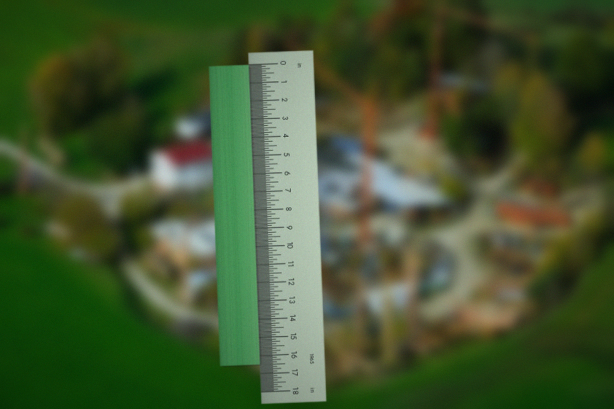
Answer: 16.5in
